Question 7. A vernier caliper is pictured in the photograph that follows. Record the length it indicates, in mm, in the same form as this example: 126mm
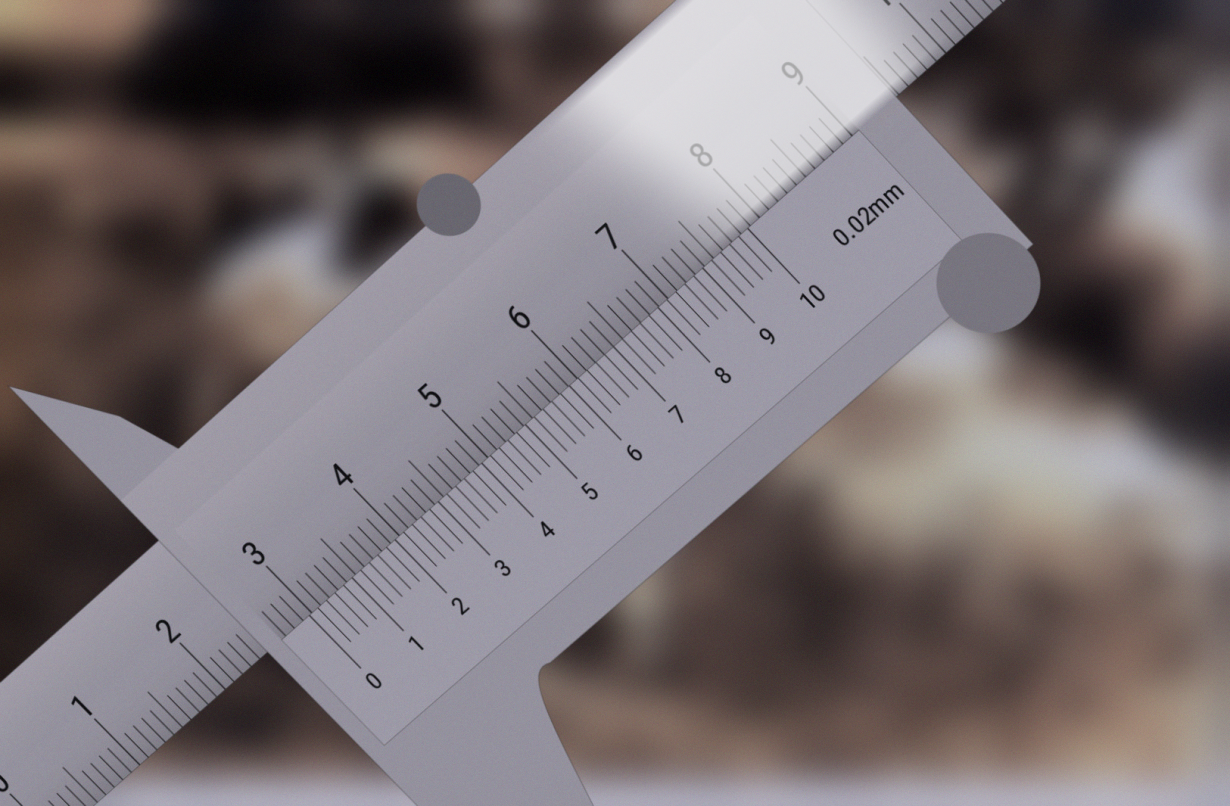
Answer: 29.7mm
